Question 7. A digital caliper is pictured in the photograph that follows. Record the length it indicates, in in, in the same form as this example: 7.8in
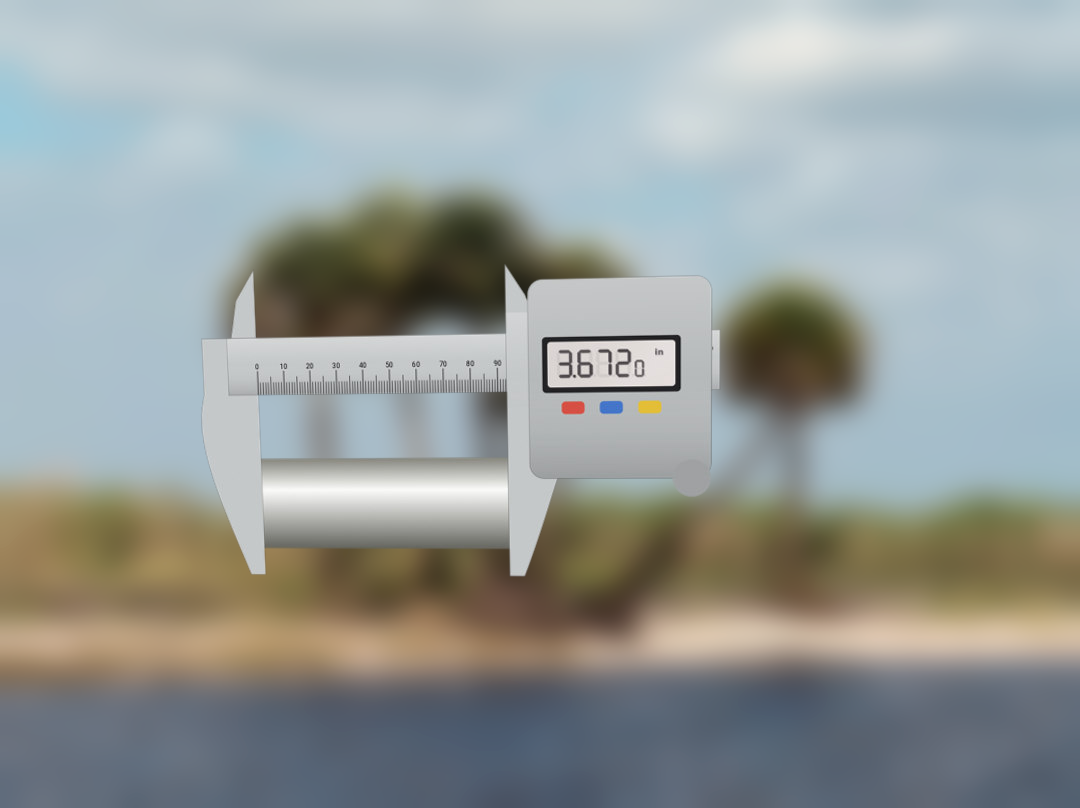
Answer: 3.6720in
